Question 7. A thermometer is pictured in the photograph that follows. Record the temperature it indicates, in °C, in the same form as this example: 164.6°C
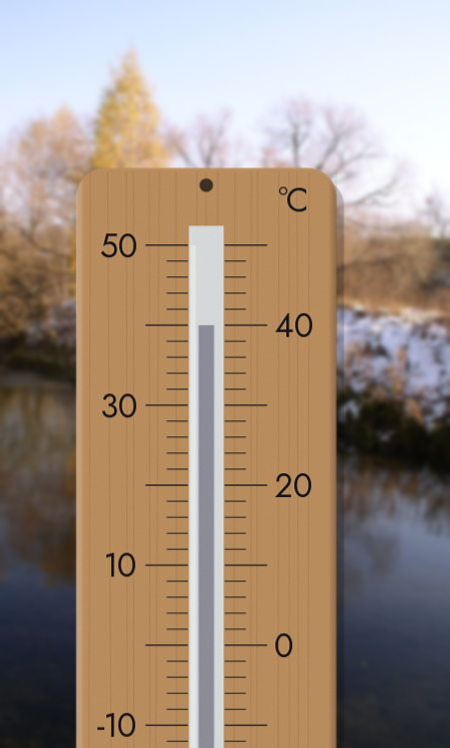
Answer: 40°C
